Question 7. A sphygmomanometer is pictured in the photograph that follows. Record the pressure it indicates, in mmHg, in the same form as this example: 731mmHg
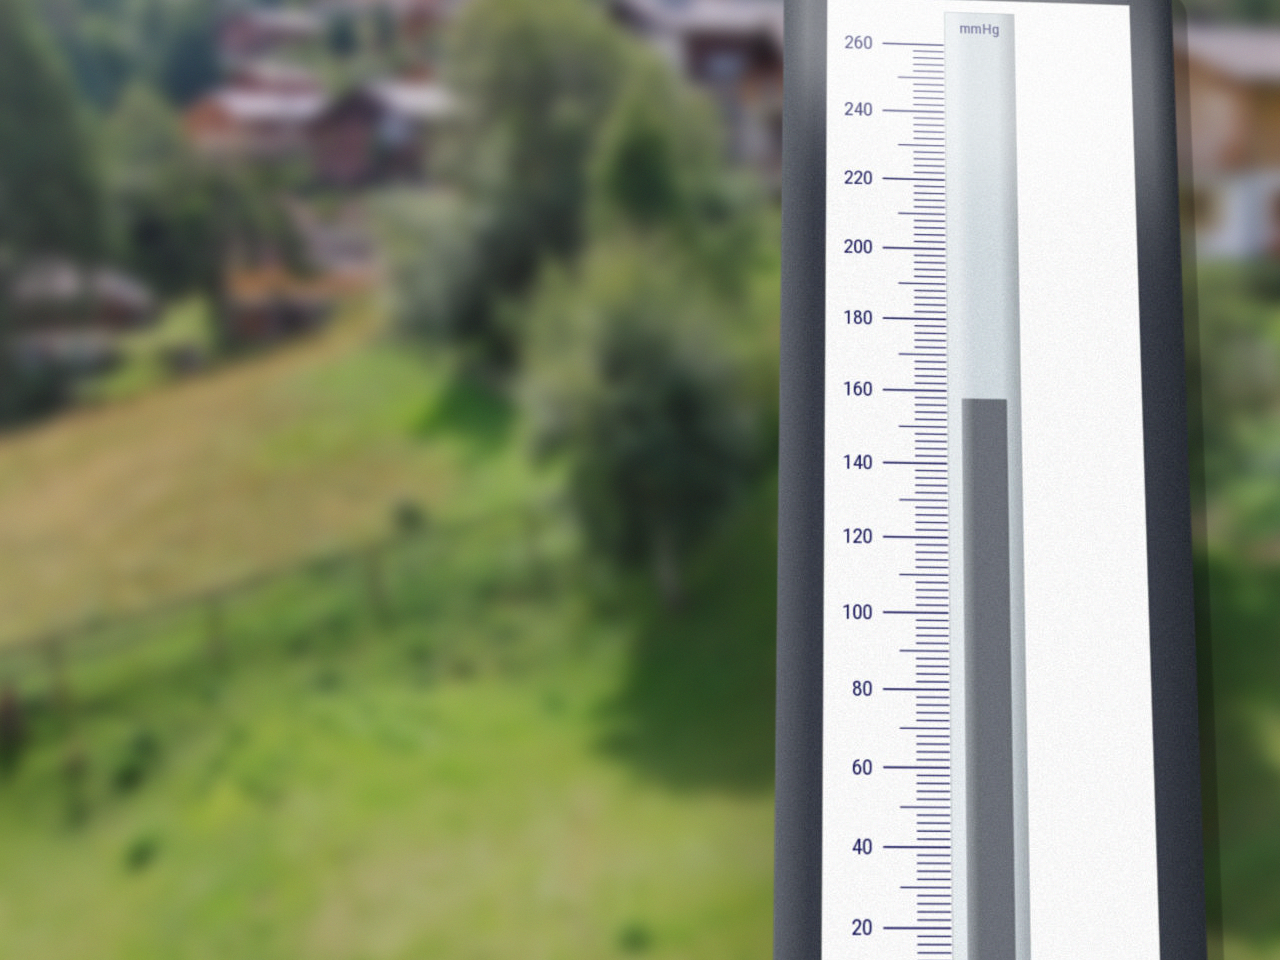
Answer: 158mmHg
